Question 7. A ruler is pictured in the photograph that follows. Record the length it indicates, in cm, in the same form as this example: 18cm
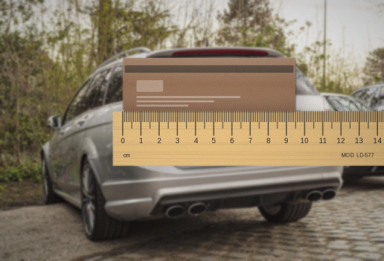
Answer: 9.5cm
